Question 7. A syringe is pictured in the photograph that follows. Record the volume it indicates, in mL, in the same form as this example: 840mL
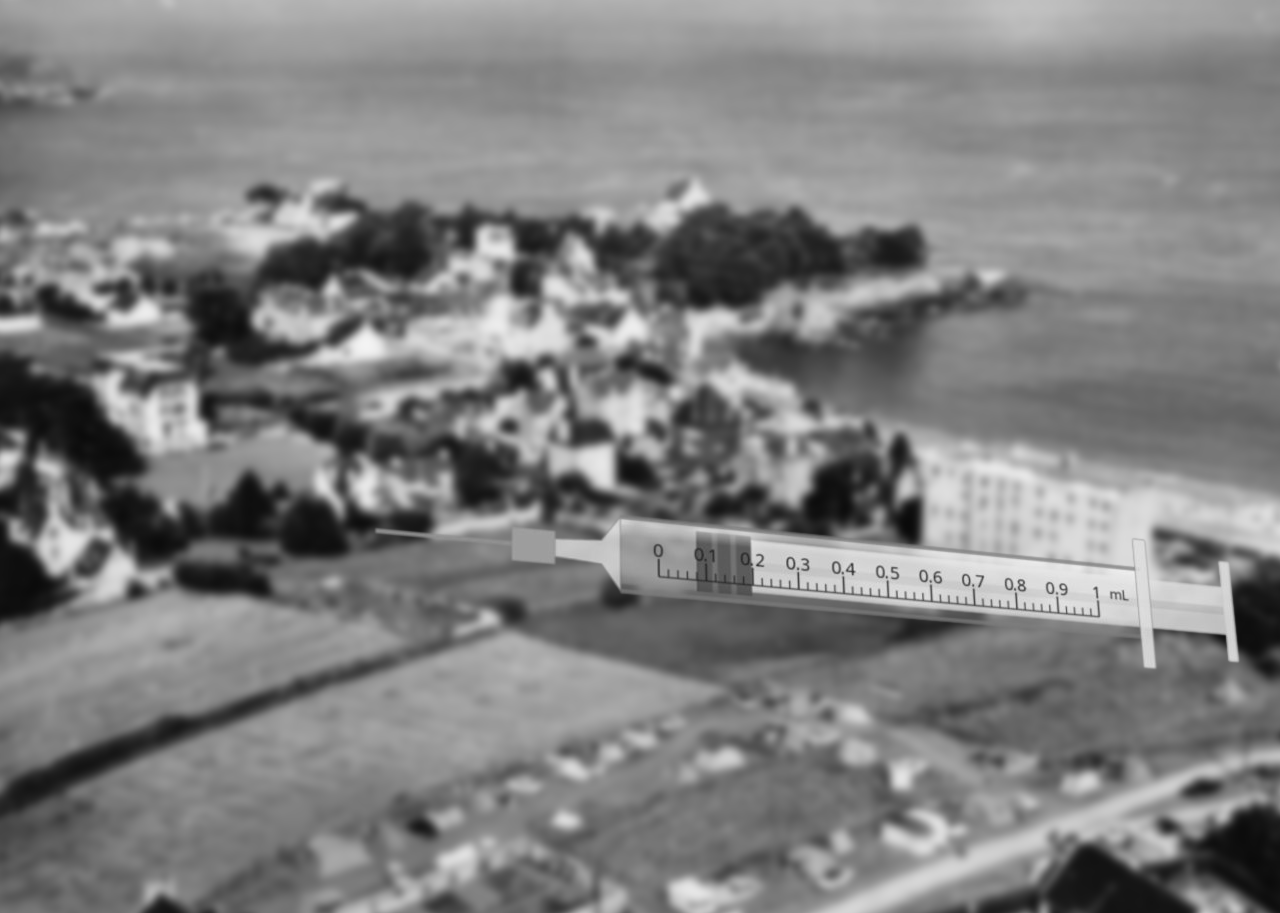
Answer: 0.08mL
